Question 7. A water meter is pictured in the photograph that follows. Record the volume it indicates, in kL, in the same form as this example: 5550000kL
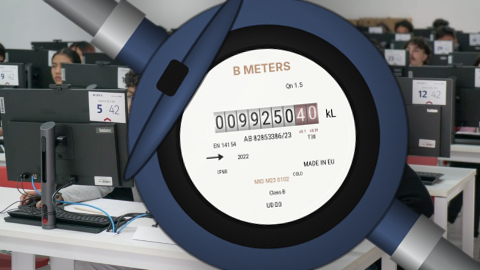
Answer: 99250.40kL
